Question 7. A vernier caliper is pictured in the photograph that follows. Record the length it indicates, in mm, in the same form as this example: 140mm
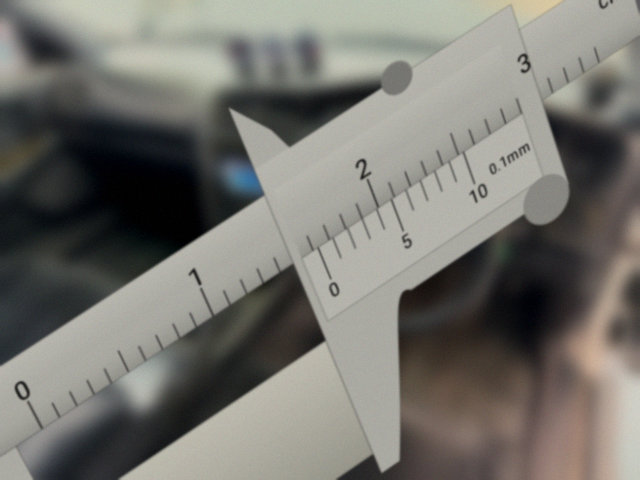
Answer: 16.3mm
